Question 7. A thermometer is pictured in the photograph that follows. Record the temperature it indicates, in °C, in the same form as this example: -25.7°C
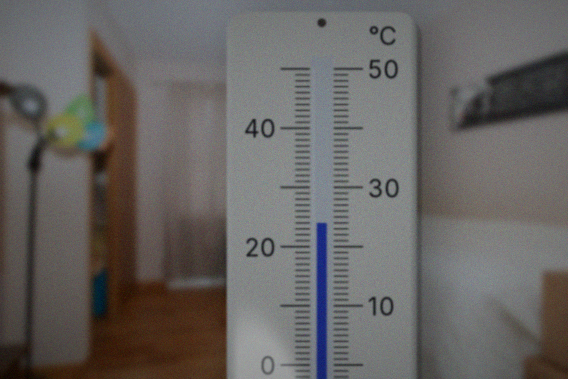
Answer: 24°C
